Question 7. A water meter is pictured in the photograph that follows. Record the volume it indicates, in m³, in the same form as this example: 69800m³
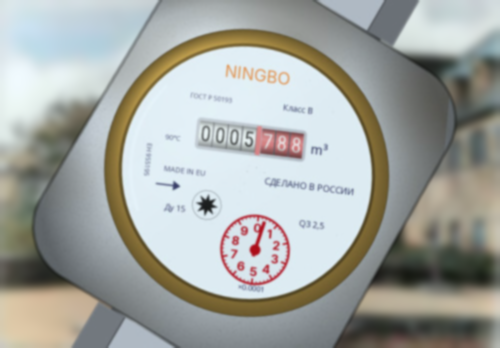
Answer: 5.7880m³
